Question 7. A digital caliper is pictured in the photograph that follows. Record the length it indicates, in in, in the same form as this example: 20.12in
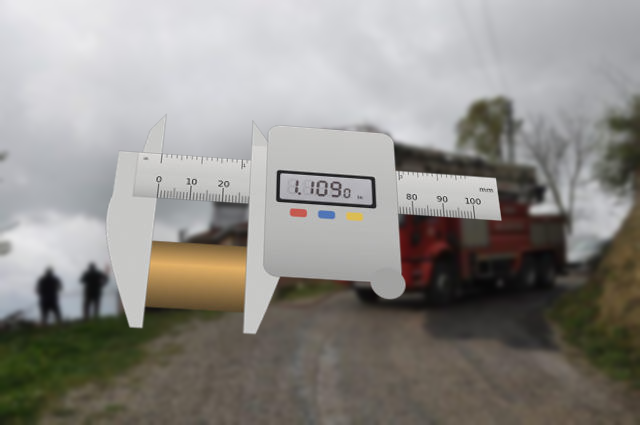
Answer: 1.1090in
